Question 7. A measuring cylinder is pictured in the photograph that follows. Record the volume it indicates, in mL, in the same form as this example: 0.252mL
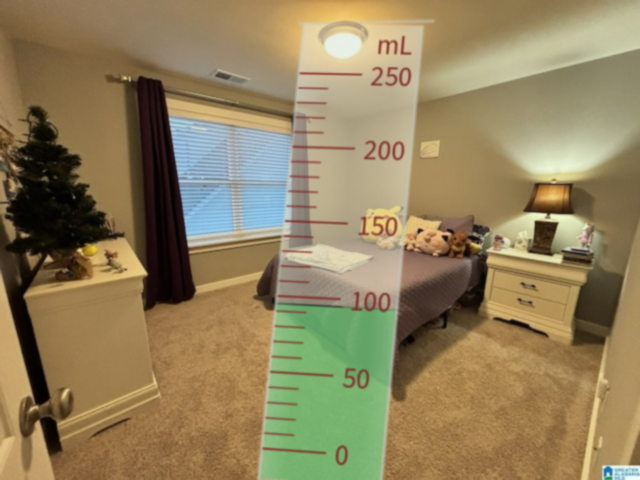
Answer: 95mL
